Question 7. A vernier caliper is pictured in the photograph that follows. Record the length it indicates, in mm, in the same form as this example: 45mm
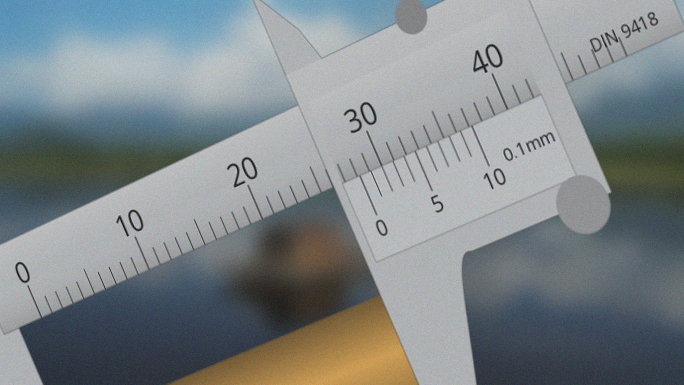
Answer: 28.2mm
